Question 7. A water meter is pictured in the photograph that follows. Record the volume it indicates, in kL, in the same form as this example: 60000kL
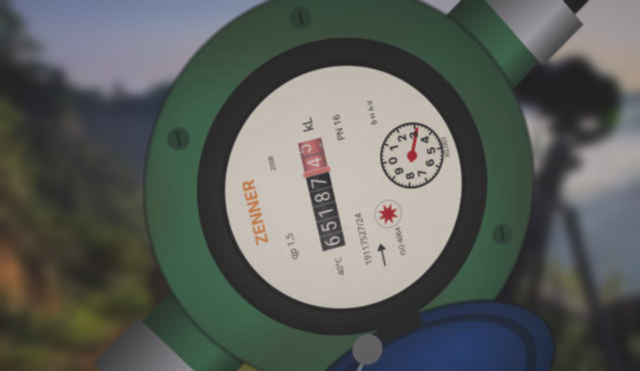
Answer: 65187.453kL
